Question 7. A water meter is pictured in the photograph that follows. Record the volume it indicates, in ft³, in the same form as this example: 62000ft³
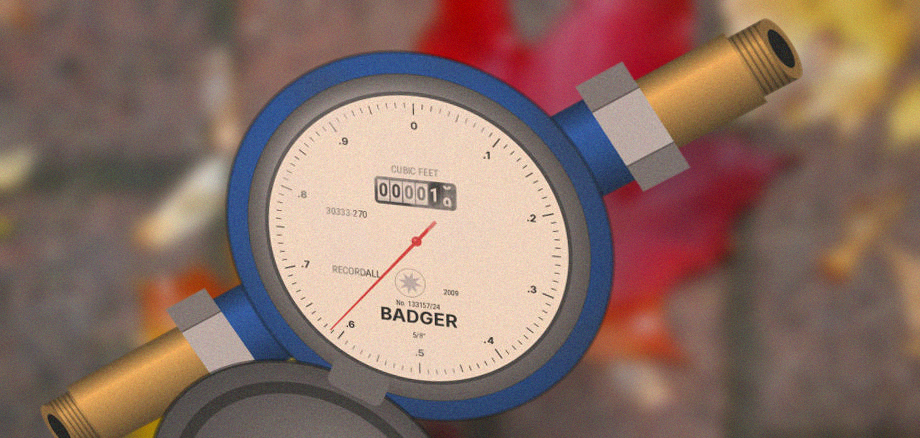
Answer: 18.61ft³
